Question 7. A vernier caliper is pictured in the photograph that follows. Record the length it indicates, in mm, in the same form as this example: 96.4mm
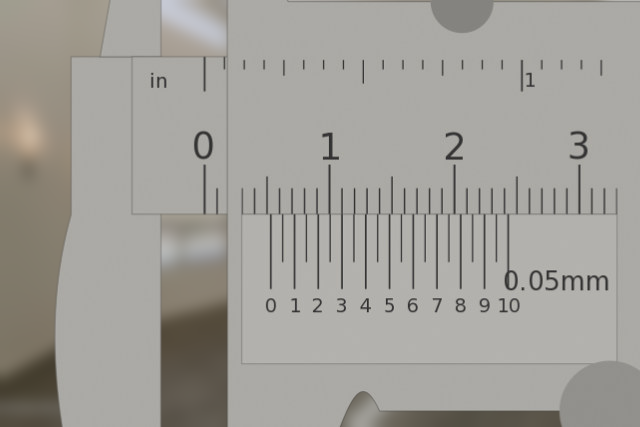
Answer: 5.3mm
